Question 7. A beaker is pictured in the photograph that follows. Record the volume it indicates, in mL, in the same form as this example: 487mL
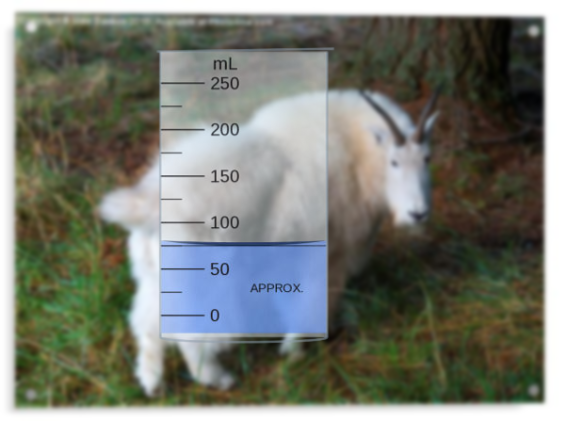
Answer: 75mL
